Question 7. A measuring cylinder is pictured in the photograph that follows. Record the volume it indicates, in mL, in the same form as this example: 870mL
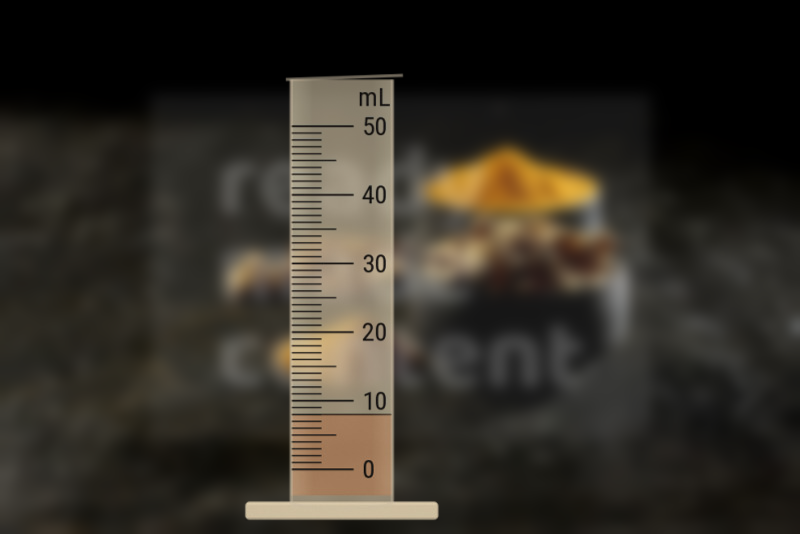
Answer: 8mL
